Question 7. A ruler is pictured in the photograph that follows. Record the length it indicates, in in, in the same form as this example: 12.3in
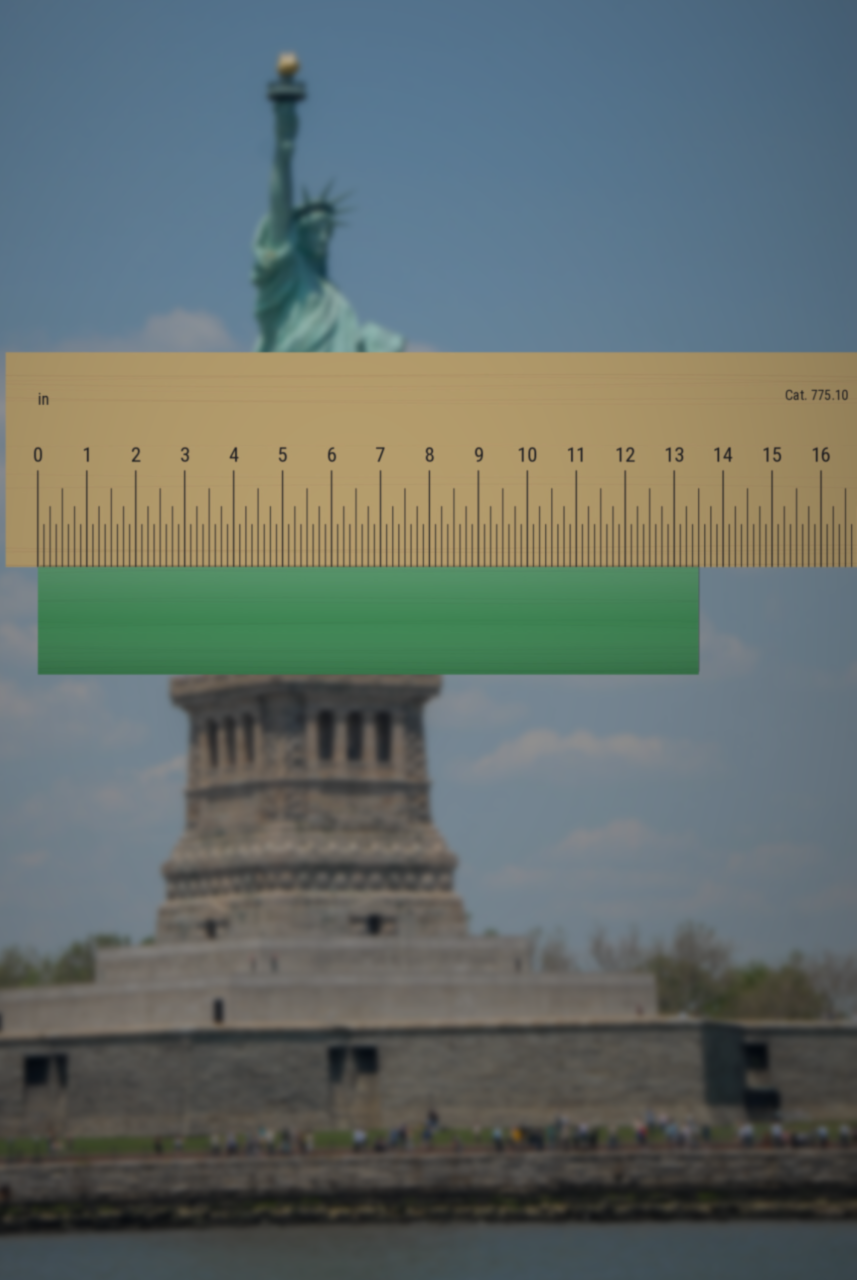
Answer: 13.5in
